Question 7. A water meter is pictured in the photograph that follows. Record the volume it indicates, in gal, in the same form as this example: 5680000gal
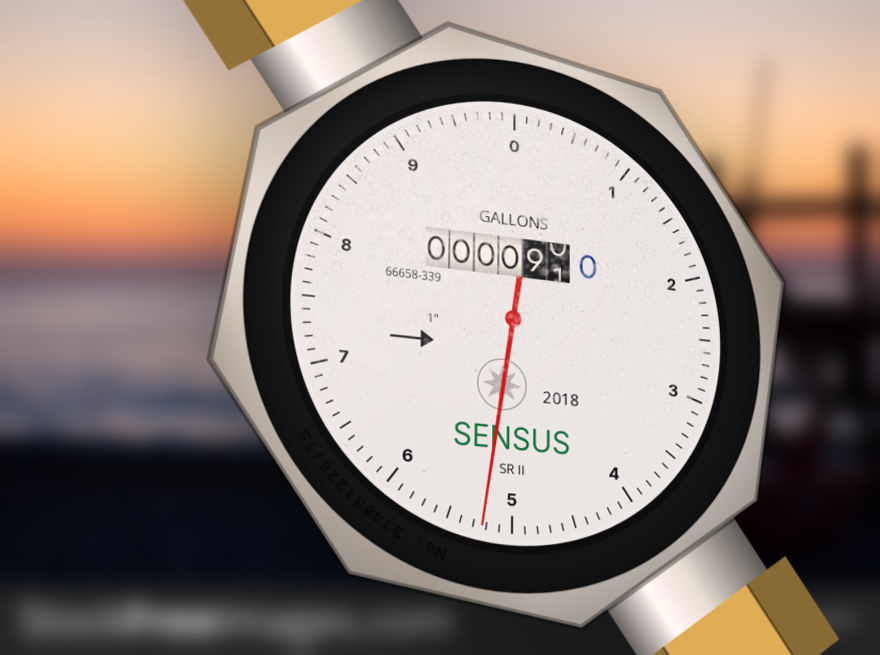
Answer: 905.2gal
